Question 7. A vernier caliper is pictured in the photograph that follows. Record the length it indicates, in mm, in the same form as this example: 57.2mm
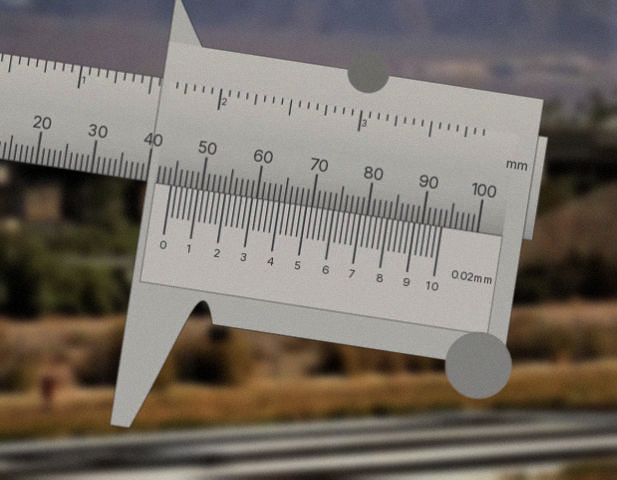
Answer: 44.5mm
